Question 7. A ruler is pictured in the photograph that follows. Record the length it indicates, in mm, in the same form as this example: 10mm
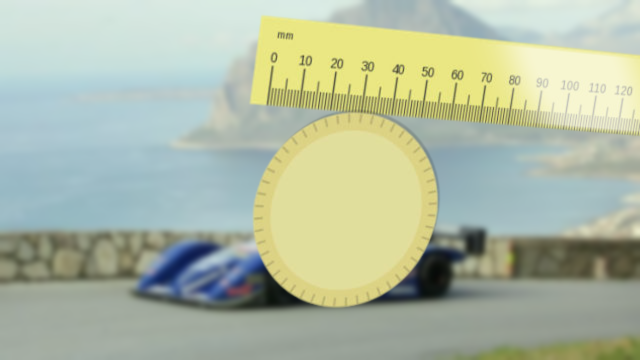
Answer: 60mm
